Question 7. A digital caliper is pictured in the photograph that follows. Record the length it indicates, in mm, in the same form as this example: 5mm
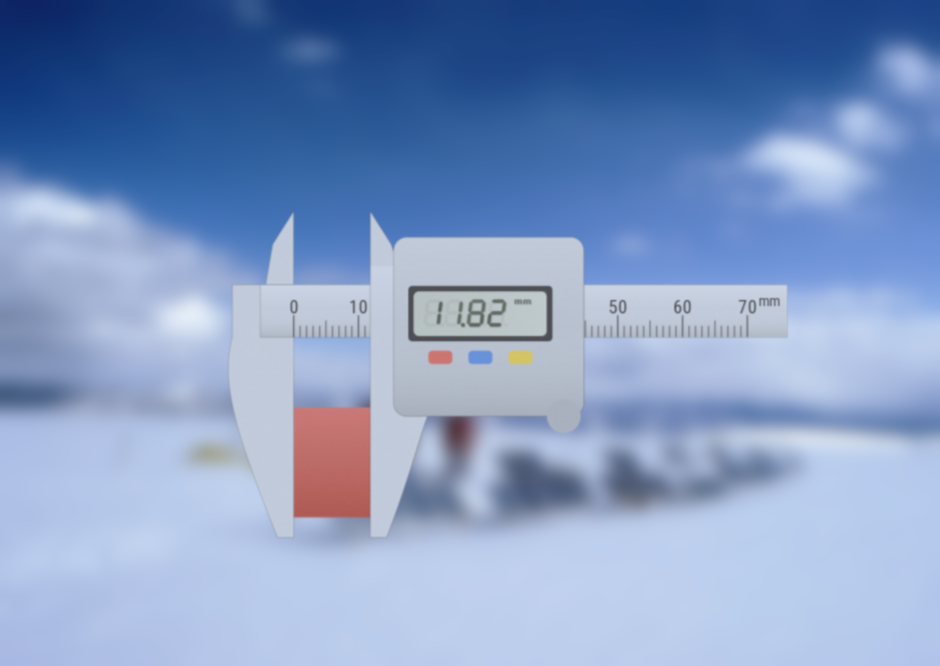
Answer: 11.82mm
